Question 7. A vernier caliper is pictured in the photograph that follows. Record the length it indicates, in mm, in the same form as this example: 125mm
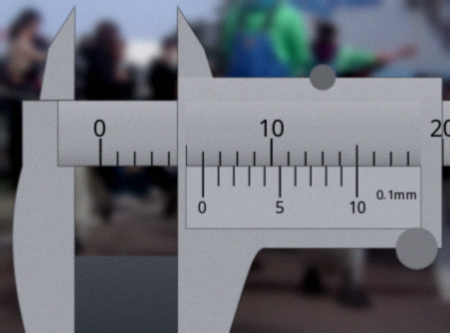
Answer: 6.0mm
